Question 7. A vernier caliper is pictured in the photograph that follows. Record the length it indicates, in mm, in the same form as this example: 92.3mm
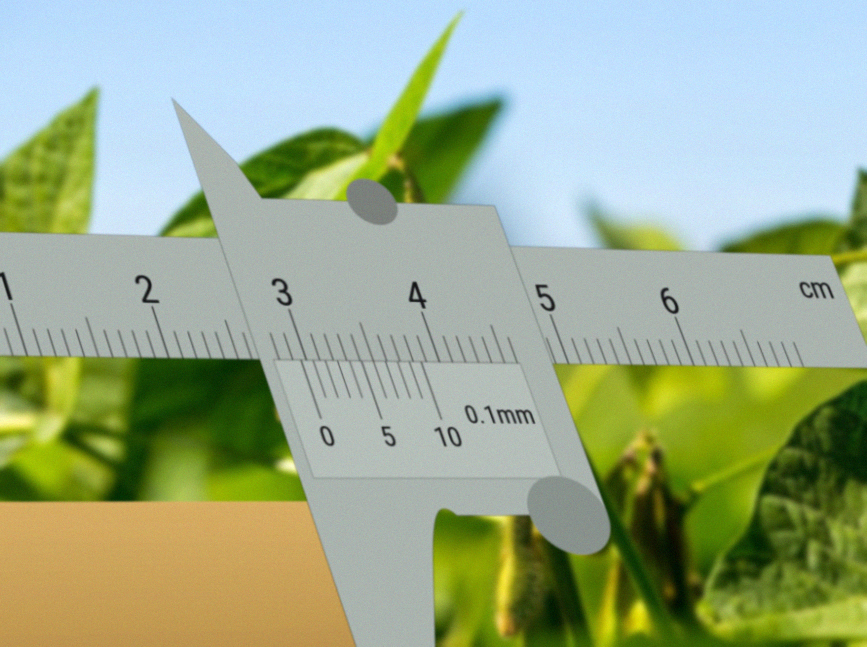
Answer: 29.6mm
